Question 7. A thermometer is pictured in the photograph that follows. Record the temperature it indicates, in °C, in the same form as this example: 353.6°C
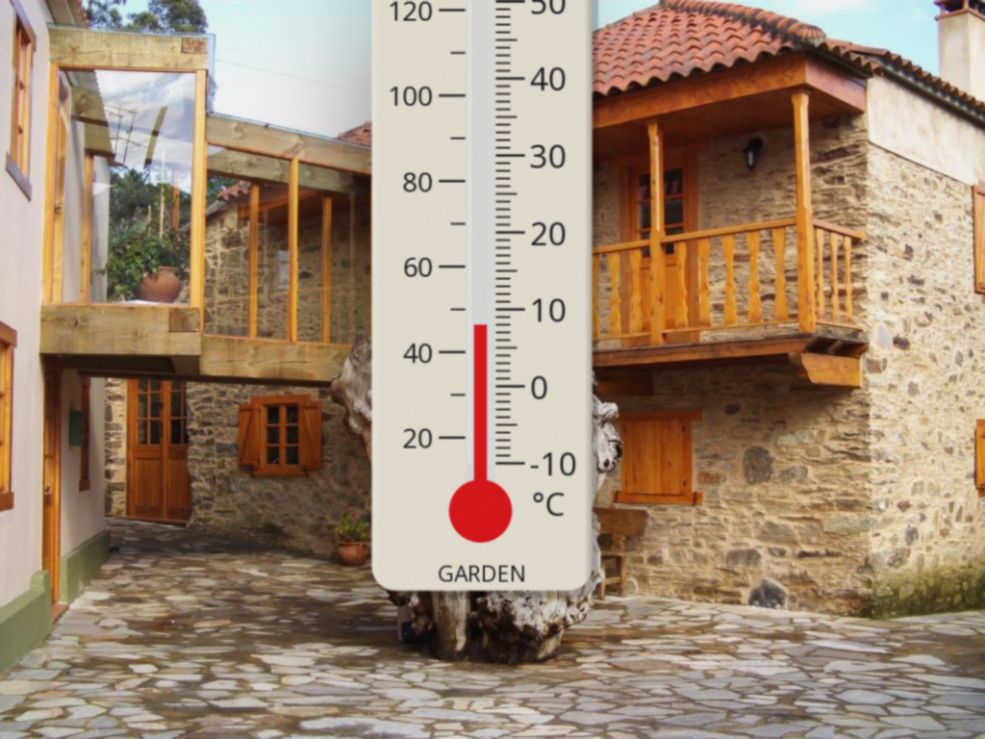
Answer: 8°C
